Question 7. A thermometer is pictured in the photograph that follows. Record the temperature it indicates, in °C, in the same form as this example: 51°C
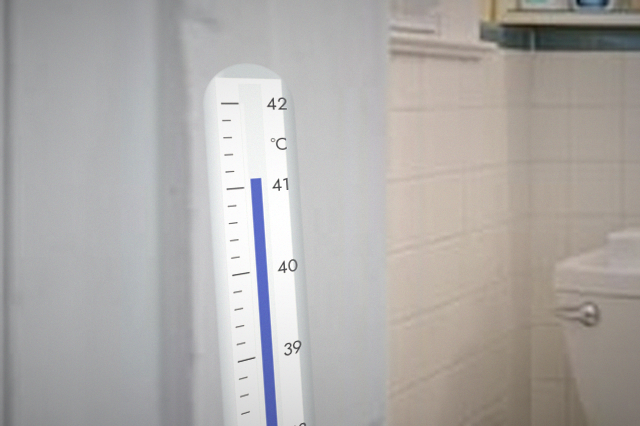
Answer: 41.1°C
